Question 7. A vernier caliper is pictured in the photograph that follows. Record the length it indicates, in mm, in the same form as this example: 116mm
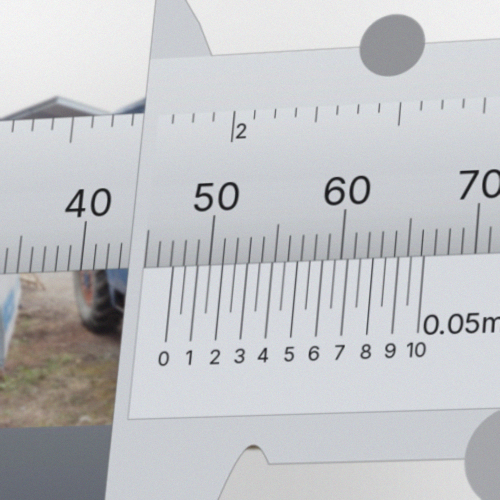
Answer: 47.2mm
